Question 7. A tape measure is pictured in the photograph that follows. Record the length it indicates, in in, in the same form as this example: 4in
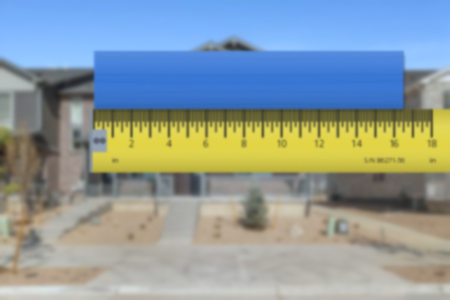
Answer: 16.5in
